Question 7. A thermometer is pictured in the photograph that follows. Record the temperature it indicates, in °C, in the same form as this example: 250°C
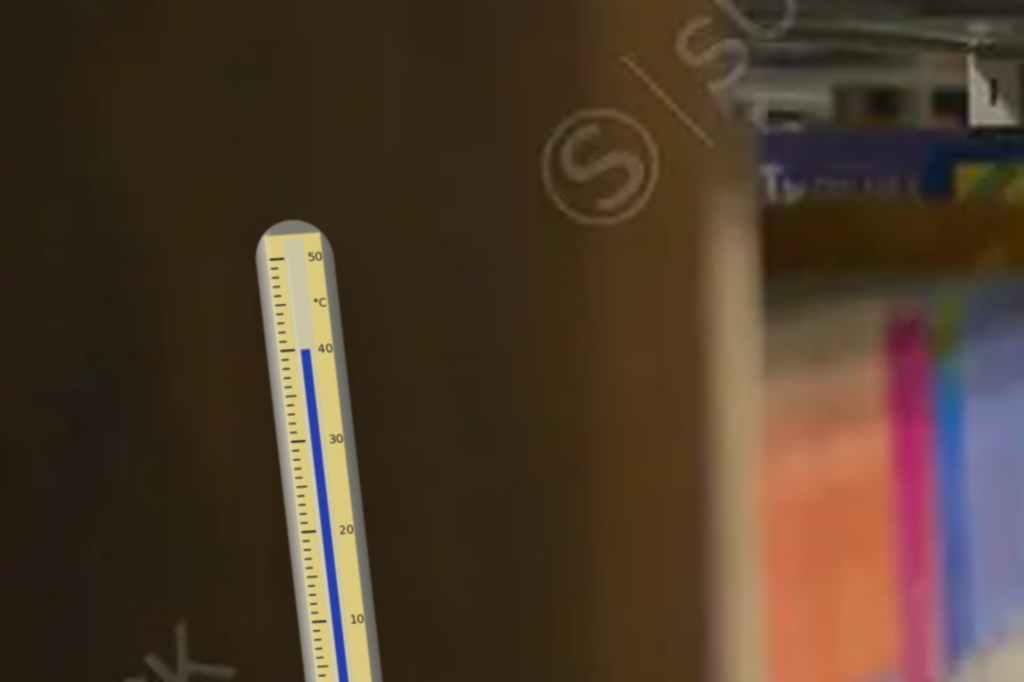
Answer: 40°C
